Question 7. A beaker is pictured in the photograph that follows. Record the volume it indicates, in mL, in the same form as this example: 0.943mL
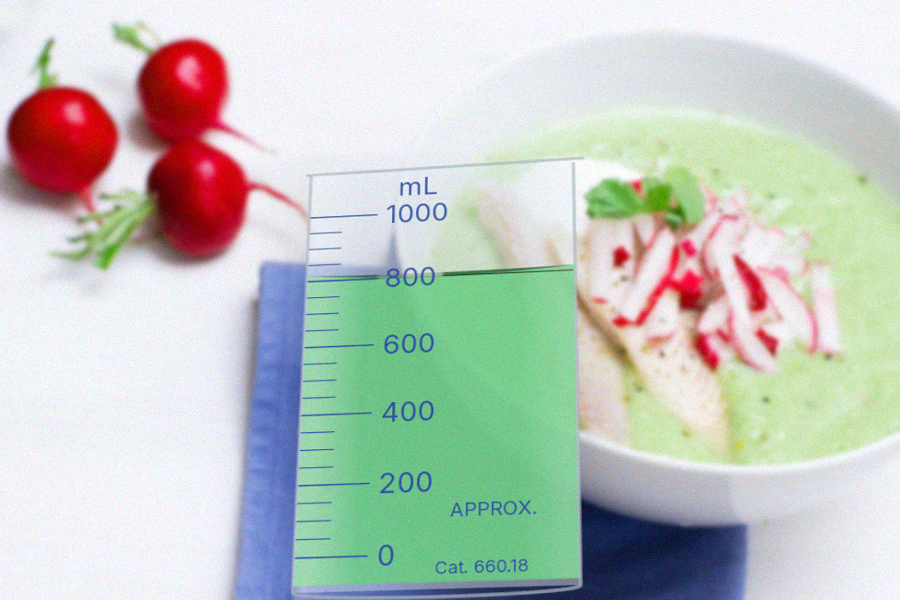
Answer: 800mL
